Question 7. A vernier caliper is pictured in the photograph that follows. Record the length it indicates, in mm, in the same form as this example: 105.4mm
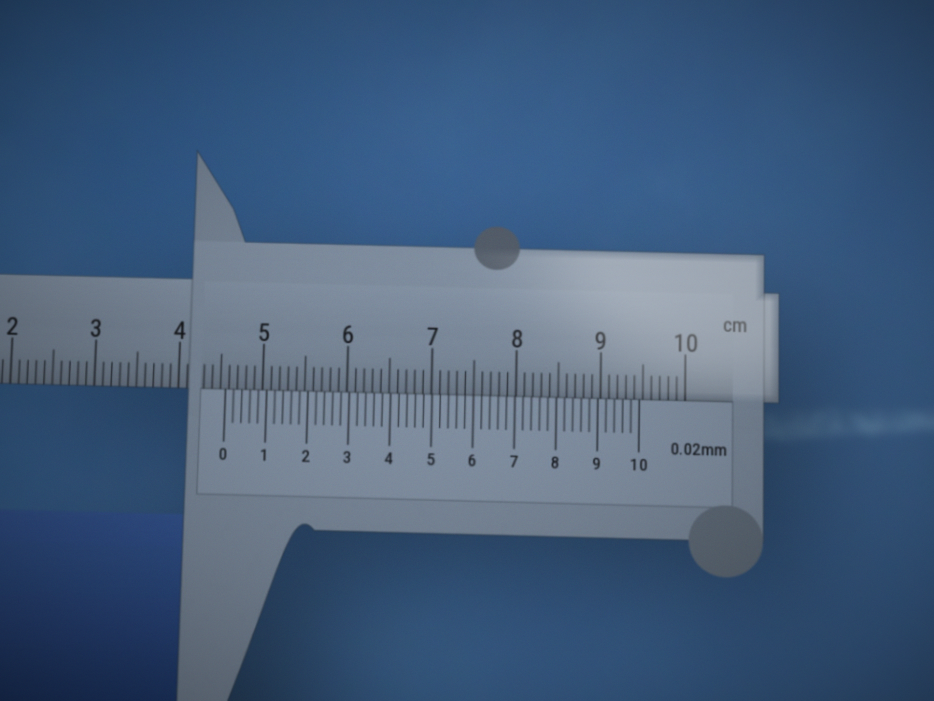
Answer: 45.6mm
